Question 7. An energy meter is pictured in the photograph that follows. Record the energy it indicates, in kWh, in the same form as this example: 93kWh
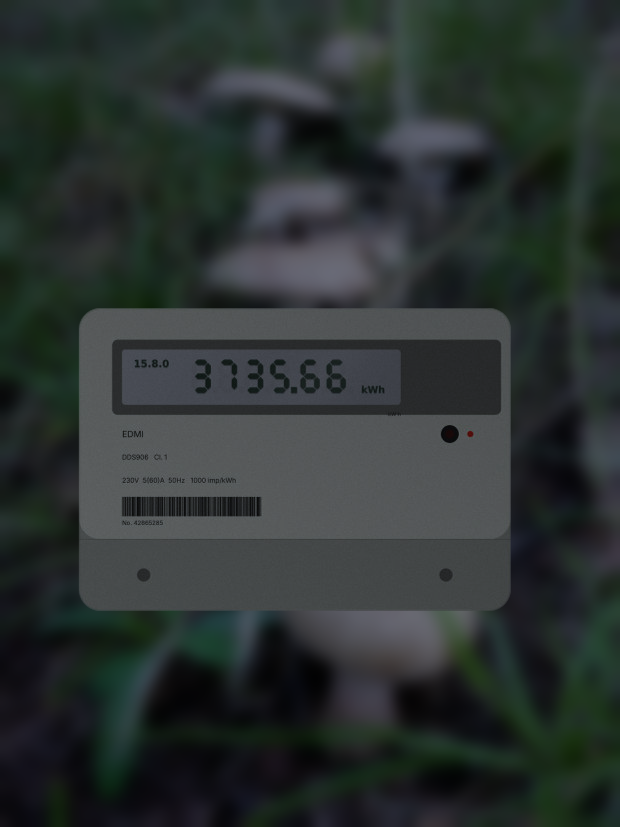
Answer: 3735.66kWh
